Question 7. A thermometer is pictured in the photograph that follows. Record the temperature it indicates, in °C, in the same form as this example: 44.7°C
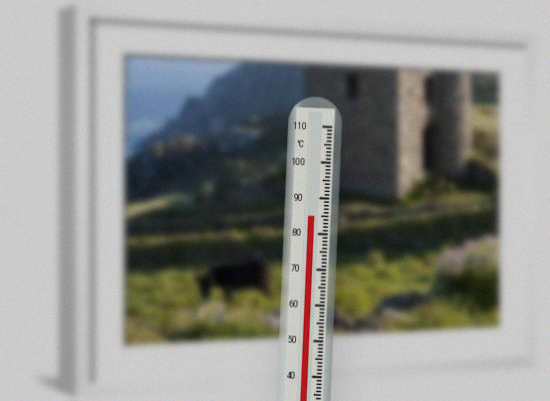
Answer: 85°C
